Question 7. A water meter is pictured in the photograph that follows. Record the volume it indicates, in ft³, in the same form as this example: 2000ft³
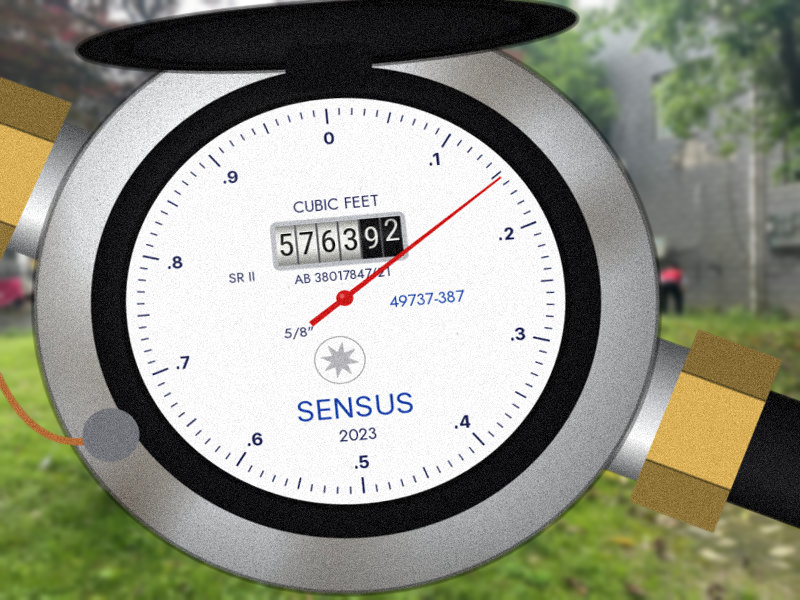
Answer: 576392.15ft³
